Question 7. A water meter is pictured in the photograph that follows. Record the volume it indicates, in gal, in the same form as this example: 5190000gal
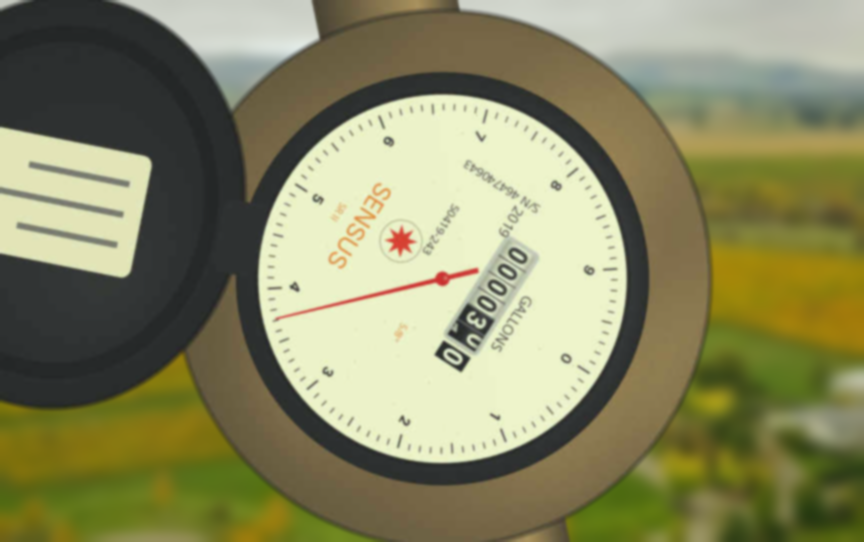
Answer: 303.7gal
